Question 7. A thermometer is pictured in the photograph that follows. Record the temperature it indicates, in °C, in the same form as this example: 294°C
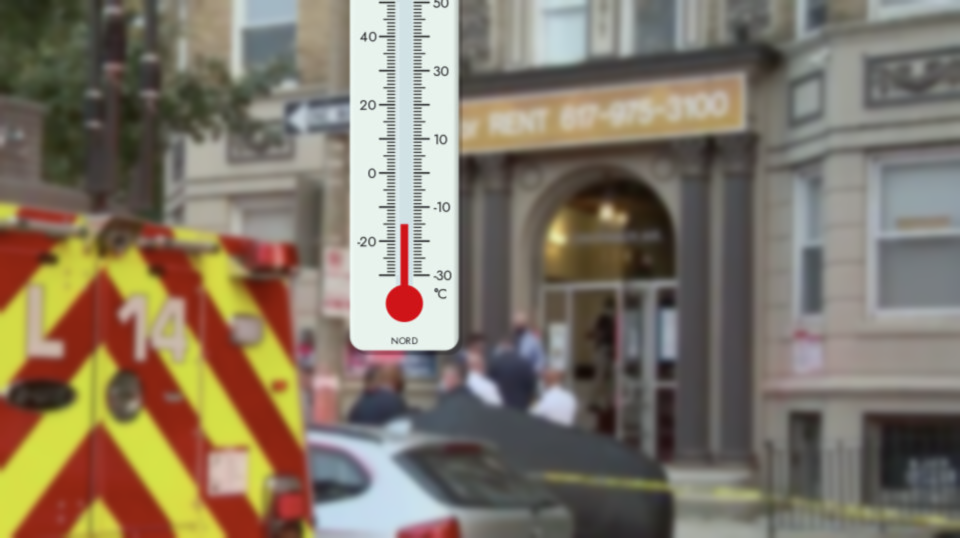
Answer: -15°C
